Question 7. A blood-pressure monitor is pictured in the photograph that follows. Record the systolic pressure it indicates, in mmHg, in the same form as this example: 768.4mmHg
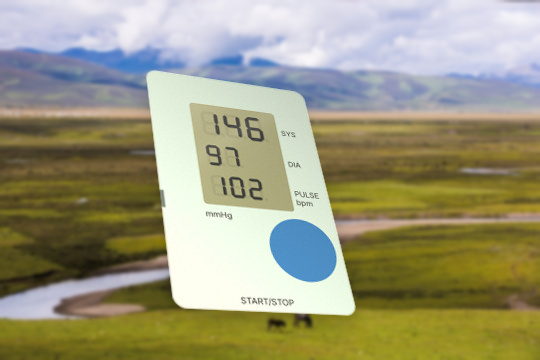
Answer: 146mmHg
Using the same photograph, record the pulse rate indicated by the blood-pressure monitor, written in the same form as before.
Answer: 102bpm
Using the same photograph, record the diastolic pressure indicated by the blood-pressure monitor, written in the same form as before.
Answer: 97mmHg
